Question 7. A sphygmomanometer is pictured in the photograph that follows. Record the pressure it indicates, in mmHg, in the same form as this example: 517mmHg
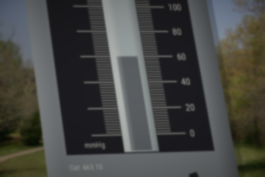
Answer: 60mmHg
